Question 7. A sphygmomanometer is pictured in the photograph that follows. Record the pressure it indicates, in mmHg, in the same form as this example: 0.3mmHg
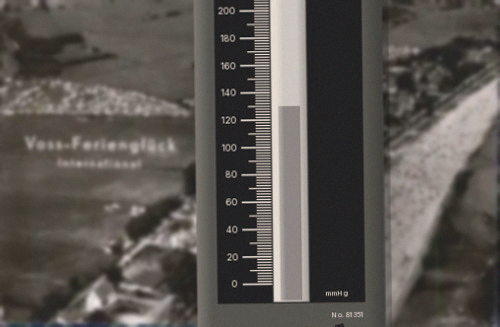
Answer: 130mmHg
